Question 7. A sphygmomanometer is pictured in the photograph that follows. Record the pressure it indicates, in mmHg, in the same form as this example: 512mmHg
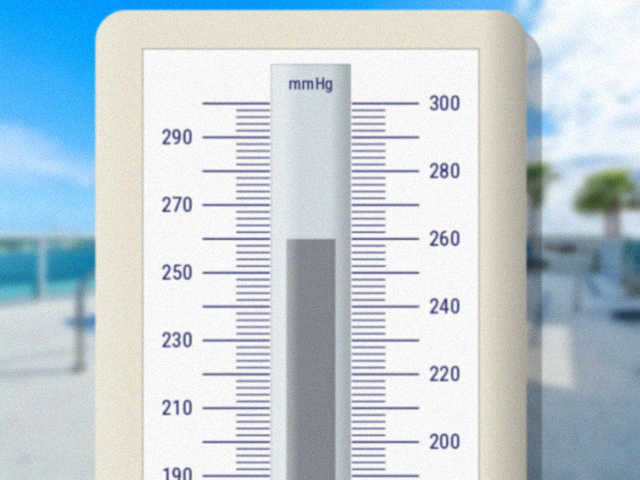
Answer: 260mmHg
